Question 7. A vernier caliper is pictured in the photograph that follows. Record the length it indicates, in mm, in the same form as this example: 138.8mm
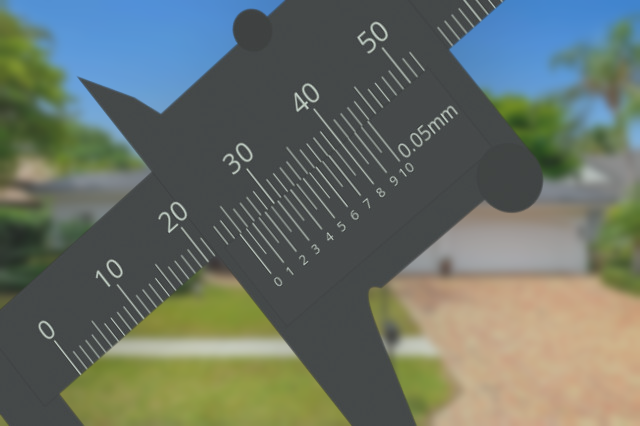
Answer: 24.8mm
